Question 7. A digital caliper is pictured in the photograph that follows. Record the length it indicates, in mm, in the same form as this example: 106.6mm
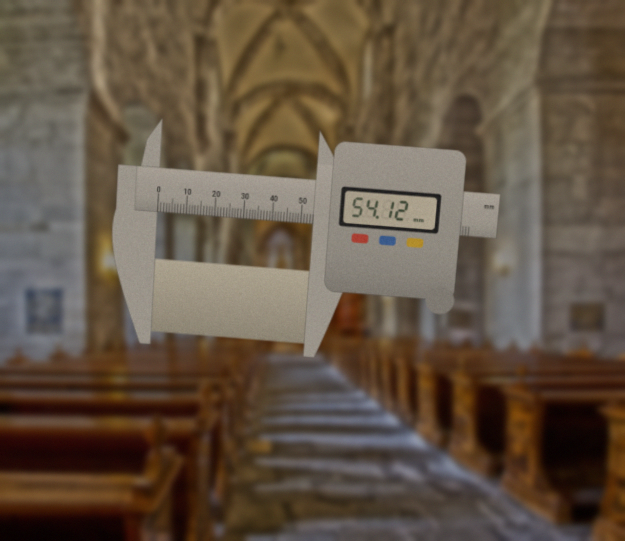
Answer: 54.12mm
